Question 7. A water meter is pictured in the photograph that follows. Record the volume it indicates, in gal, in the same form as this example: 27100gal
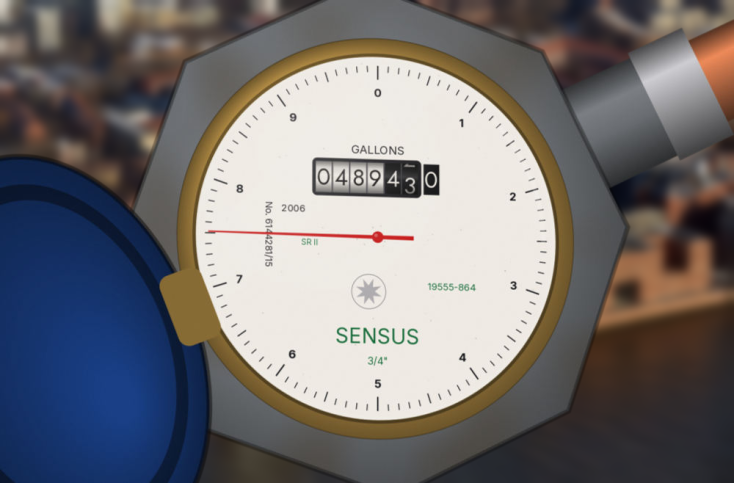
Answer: 489427.5gal
